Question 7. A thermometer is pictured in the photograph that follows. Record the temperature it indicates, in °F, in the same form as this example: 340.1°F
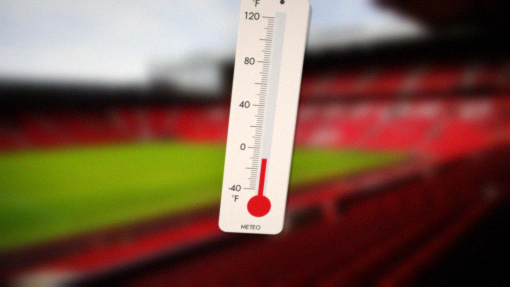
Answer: -10°F
